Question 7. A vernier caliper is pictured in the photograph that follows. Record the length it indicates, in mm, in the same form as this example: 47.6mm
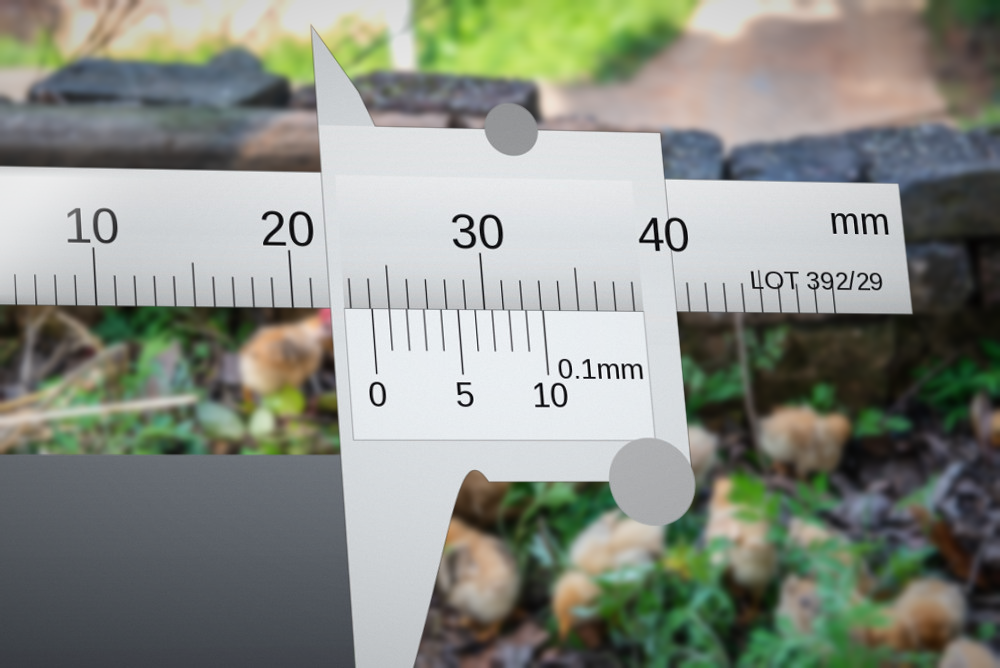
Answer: 24.1mm
